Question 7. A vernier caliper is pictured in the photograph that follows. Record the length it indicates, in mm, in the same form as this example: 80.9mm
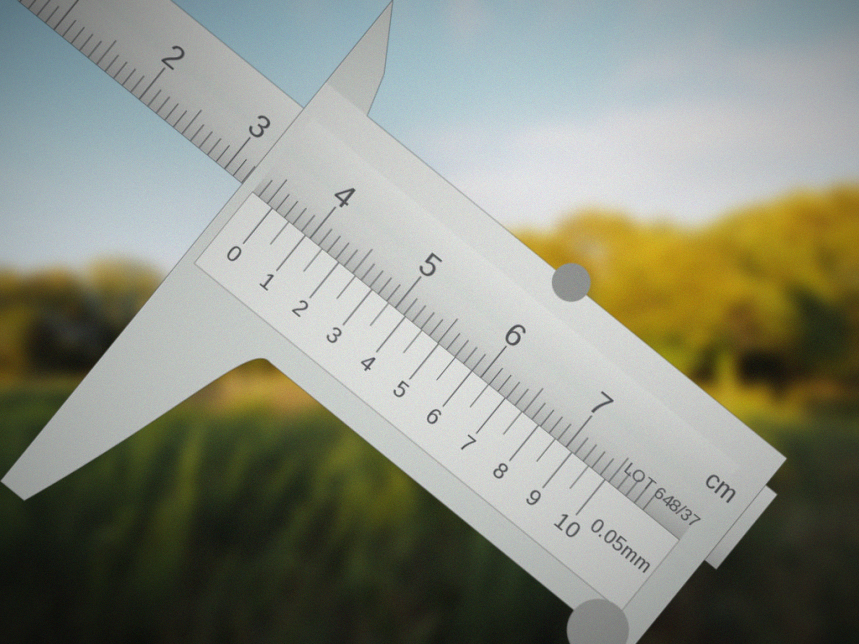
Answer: 35.6mm
